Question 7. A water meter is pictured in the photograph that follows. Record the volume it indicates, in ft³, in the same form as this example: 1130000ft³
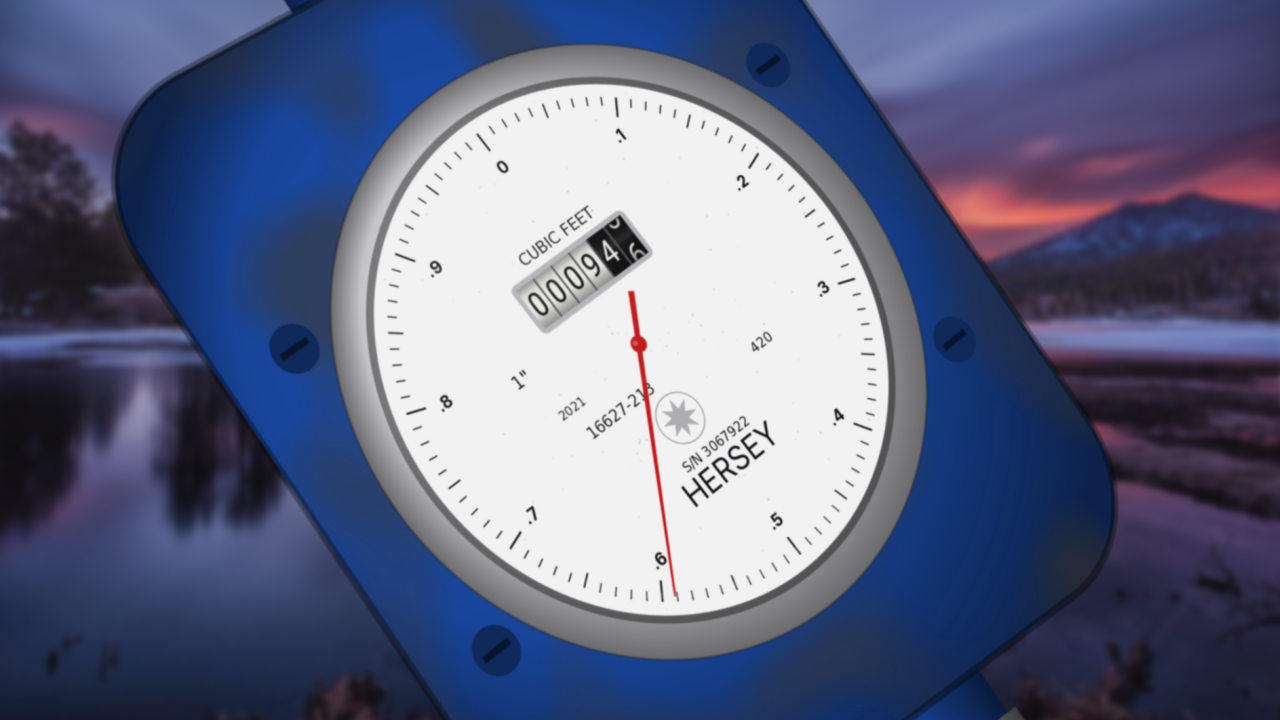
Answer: 945.59ft³
